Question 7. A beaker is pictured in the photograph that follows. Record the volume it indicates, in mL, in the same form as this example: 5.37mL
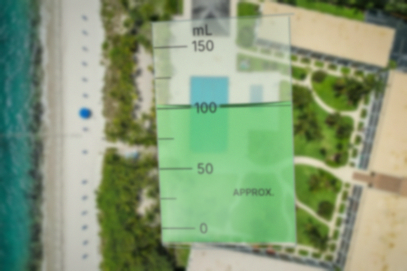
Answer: 100mL
